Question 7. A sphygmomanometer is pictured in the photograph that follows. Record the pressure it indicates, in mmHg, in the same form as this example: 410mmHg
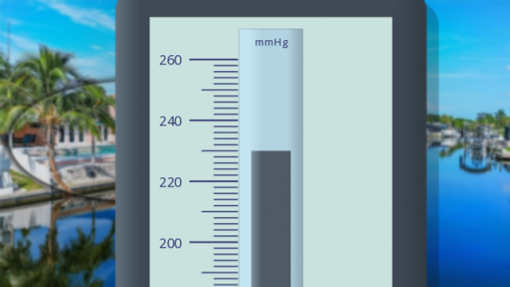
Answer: 230mmHg
